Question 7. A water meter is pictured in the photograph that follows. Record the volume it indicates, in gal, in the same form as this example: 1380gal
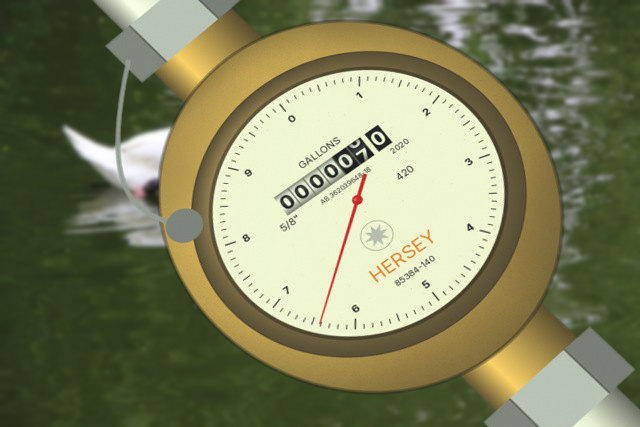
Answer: 66.4gal
